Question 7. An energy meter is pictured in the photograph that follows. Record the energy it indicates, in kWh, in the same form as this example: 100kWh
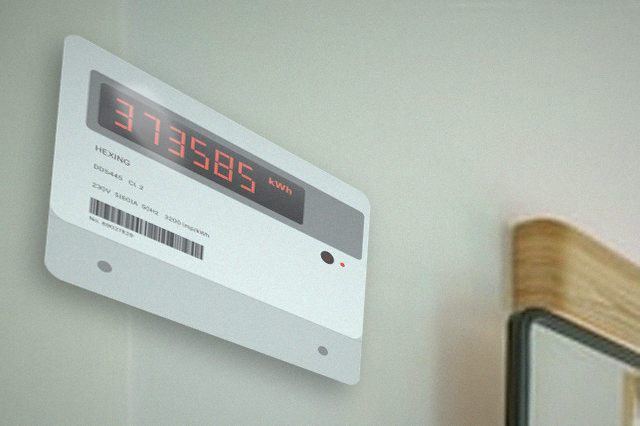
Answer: 373585kWh
